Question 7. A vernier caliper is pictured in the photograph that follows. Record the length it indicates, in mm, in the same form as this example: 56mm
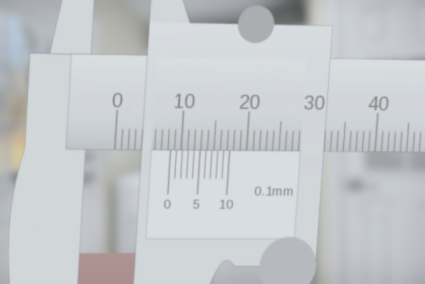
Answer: 8.4mm
